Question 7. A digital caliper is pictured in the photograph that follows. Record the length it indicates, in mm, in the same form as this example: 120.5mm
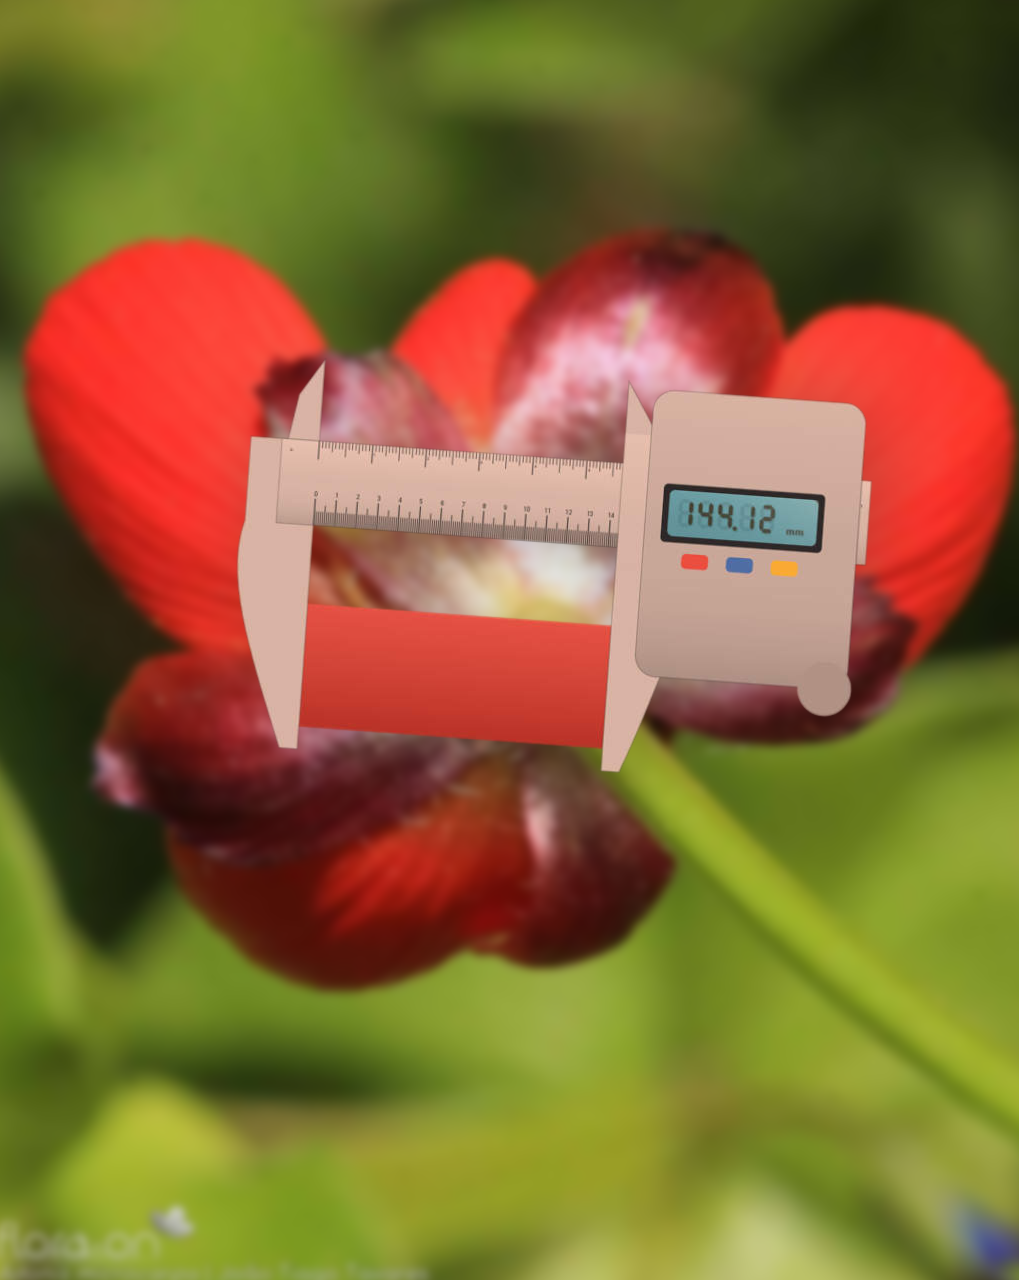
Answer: 144.12mm
